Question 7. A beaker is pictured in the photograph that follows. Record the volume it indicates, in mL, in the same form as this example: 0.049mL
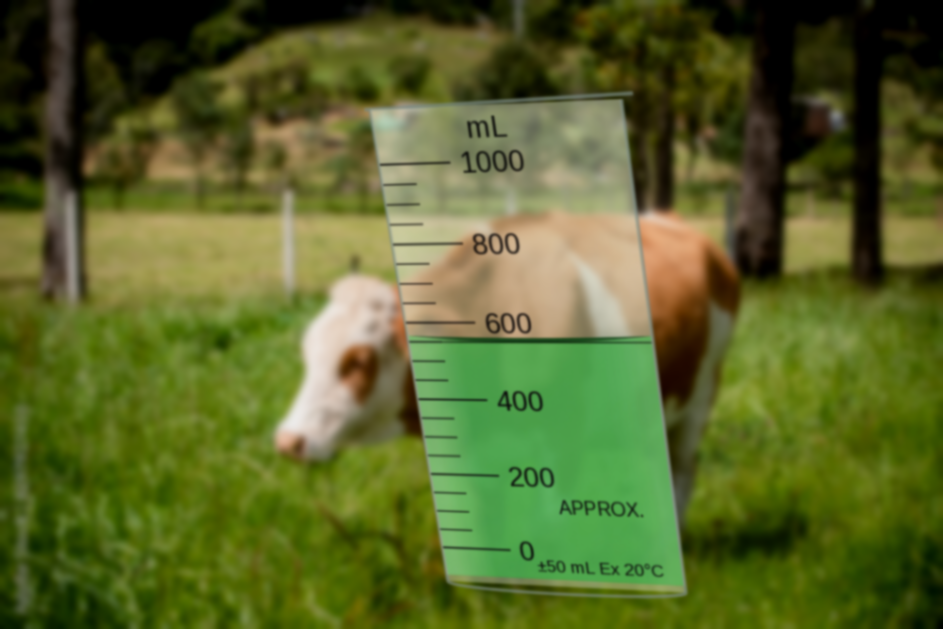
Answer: 550mL
